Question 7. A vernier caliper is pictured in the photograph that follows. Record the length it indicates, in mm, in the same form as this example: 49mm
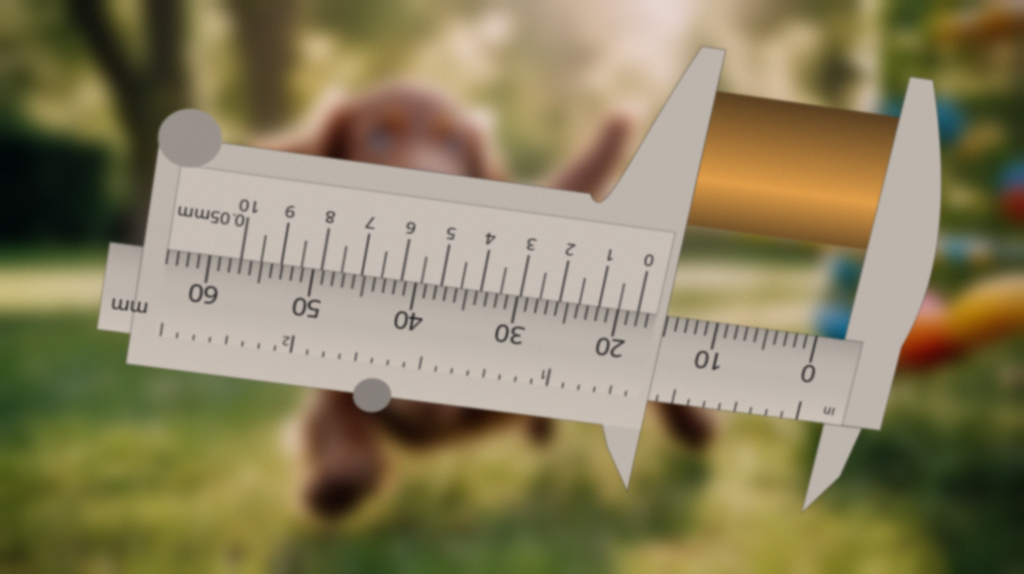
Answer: 18.0mm
